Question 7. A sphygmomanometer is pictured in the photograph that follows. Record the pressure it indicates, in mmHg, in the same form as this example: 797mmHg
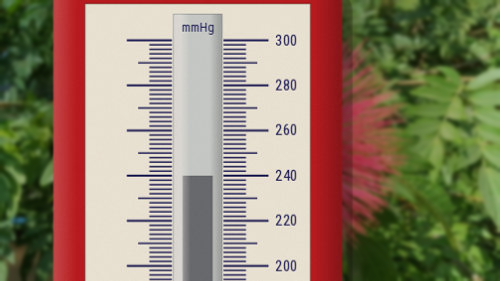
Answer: 240mmHg
